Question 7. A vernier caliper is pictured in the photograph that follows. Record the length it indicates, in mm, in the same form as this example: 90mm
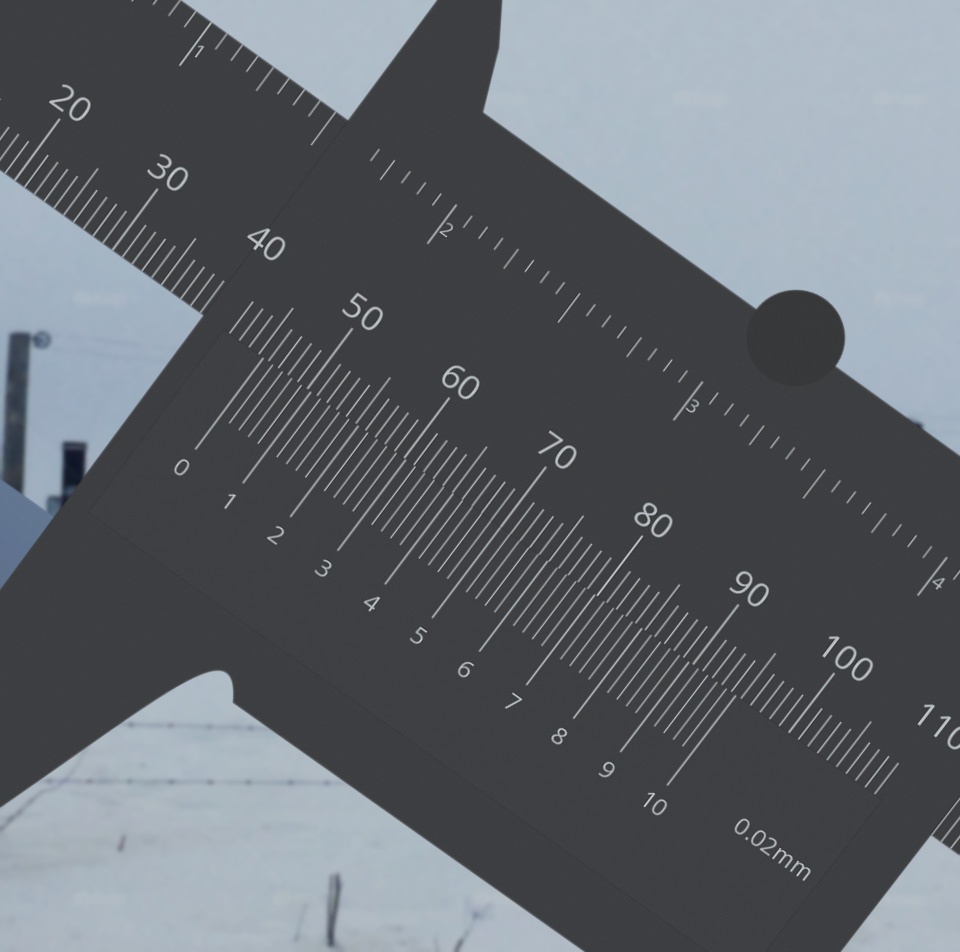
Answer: 45.5mm
